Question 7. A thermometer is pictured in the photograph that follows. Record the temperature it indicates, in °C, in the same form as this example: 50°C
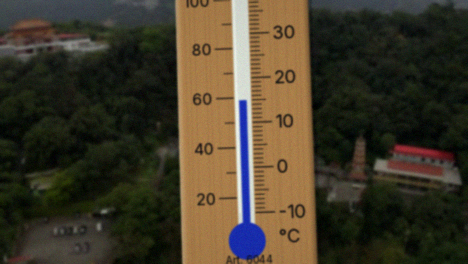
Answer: 15°C
